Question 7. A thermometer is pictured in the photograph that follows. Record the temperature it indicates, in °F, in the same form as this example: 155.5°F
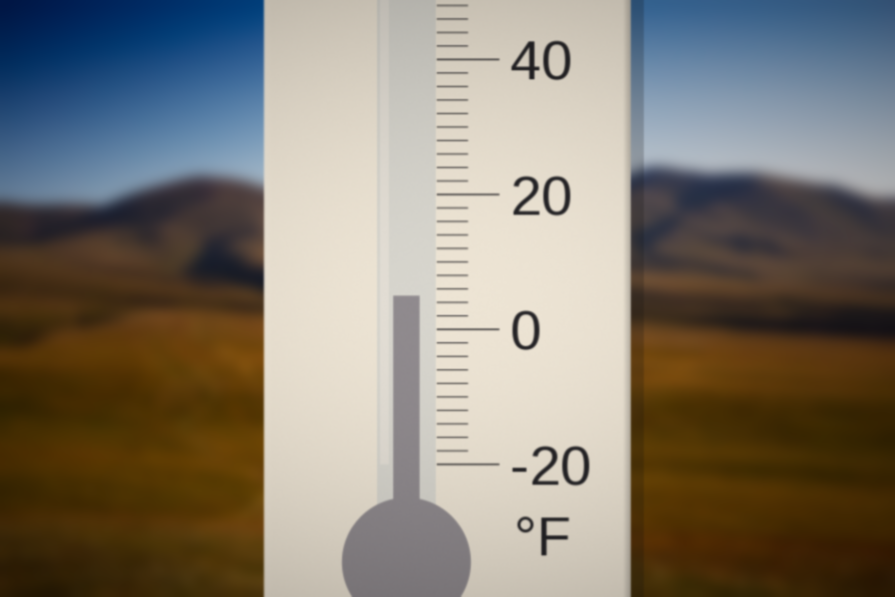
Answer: 5°F
